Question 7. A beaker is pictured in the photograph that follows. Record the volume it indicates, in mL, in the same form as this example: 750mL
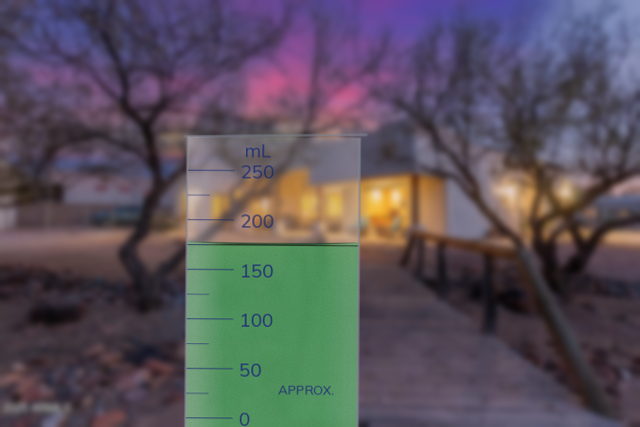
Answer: 175mL
